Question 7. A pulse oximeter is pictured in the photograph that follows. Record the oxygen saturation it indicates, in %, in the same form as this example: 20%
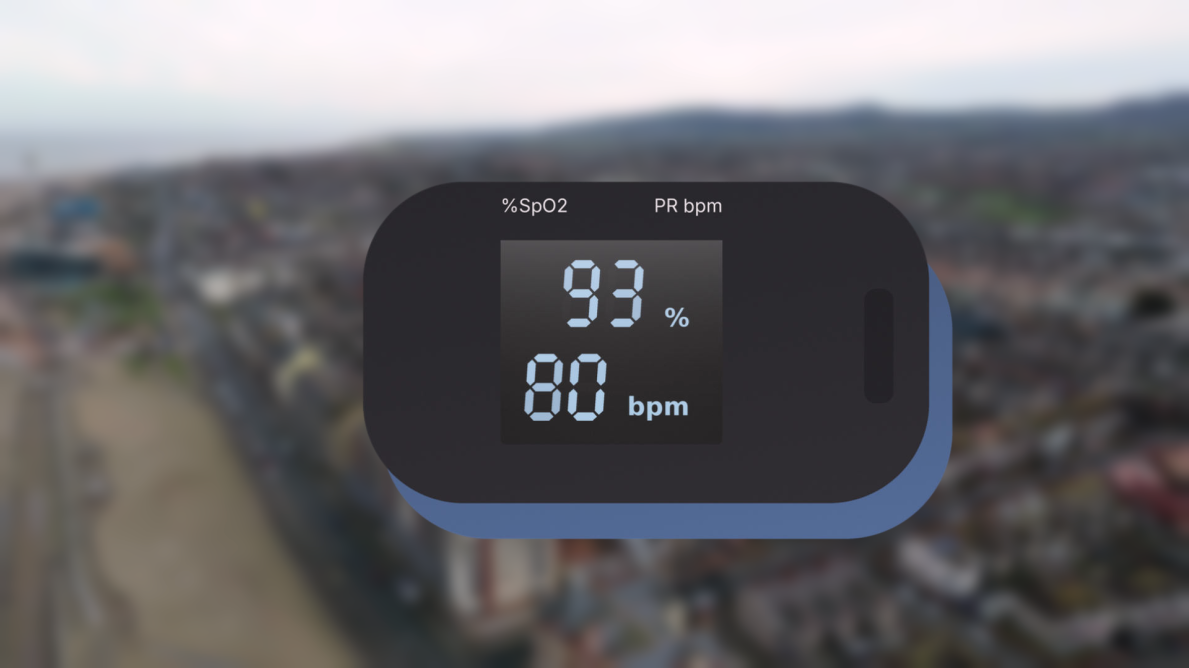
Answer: 93%
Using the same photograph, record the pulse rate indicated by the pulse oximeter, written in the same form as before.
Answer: 80bpm
